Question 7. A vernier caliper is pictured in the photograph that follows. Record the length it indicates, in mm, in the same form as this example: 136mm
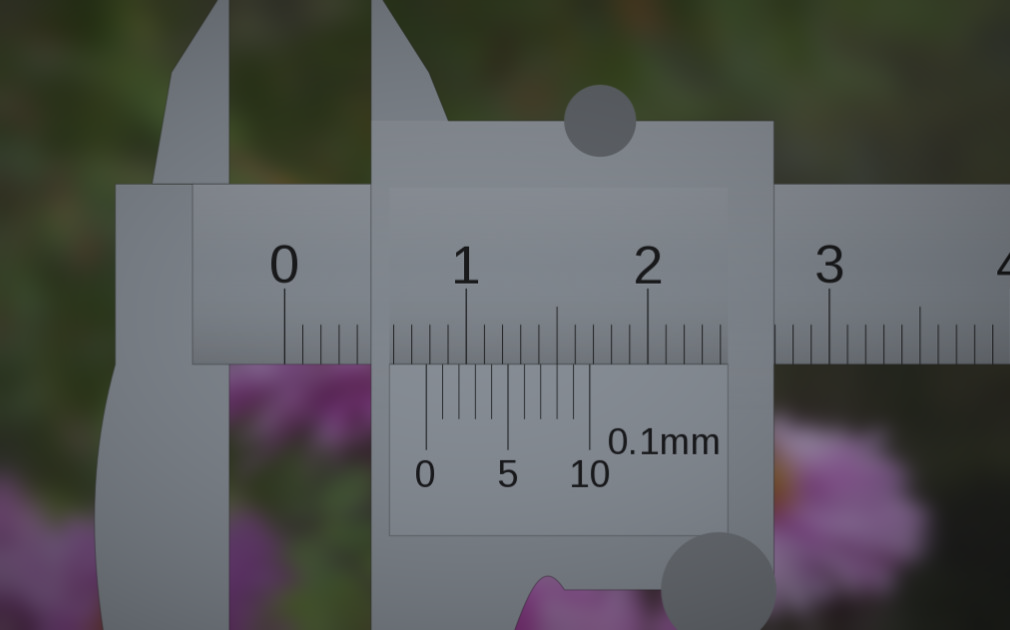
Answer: 7.8mm
